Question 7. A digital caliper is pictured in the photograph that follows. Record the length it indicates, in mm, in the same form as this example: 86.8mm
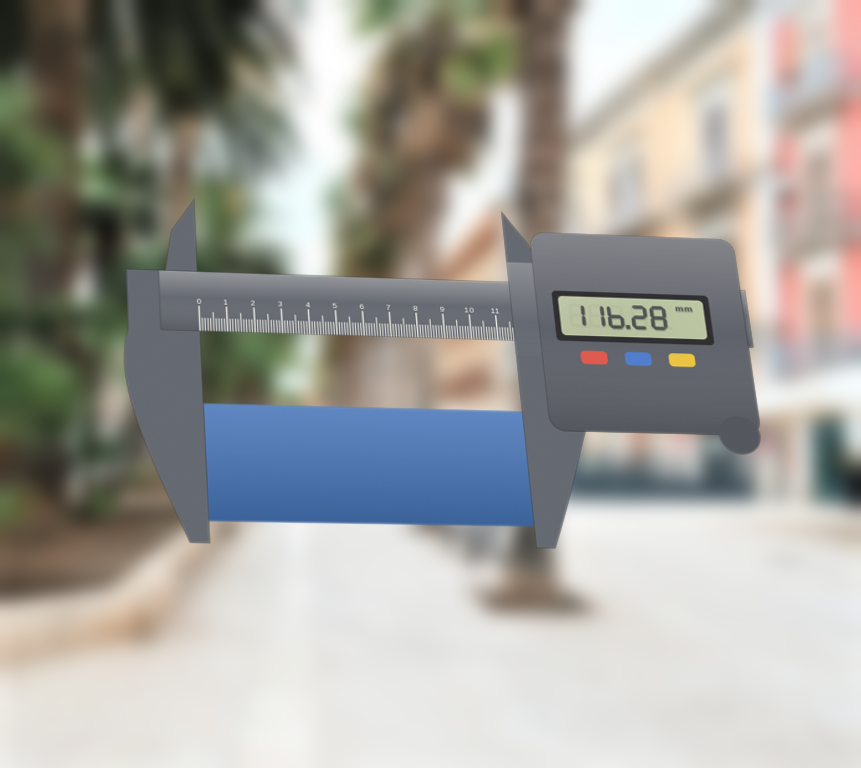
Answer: 116.28mm
